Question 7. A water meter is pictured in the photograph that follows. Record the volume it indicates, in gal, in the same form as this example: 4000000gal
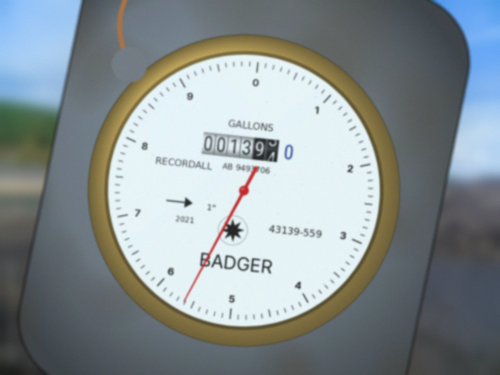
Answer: 13935.6gal
